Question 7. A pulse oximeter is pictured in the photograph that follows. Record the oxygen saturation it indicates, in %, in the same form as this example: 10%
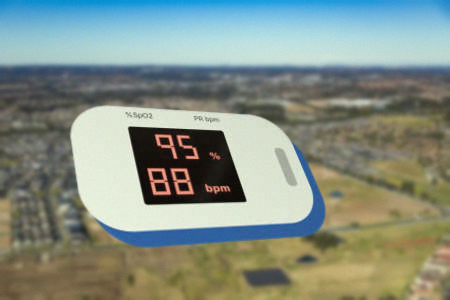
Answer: 95%
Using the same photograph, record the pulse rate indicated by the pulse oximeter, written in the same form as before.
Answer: 88bpm
